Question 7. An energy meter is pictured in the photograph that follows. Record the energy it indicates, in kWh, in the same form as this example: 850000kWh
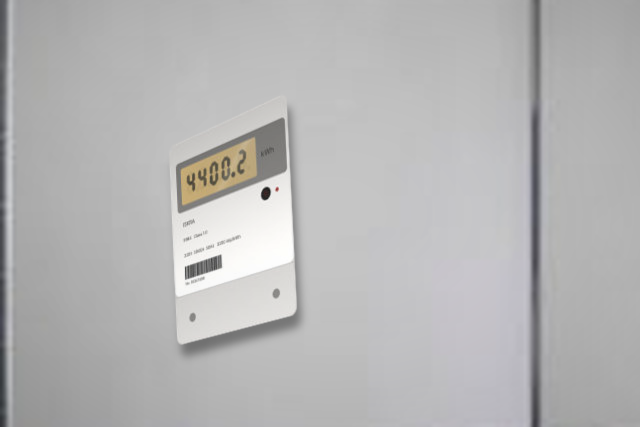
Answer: 4400.2kWh
